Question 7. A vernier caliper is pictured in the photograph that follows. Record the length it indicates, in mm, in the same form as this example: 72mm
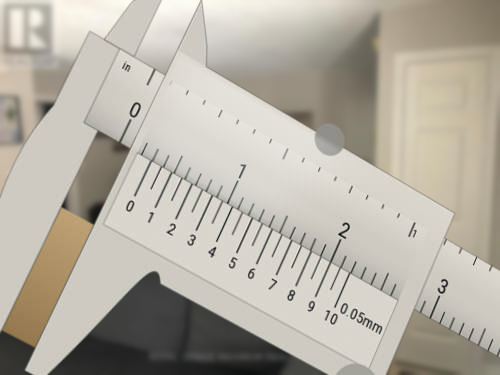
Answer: 2.9mm
